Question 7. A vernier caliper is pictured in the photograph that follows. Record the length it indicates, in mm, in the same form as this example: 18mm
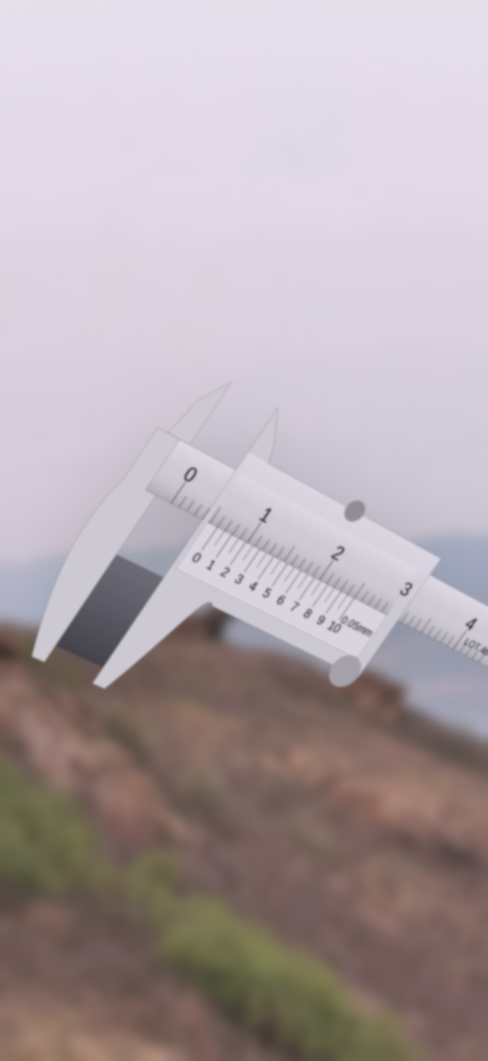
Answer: 6.0mm
